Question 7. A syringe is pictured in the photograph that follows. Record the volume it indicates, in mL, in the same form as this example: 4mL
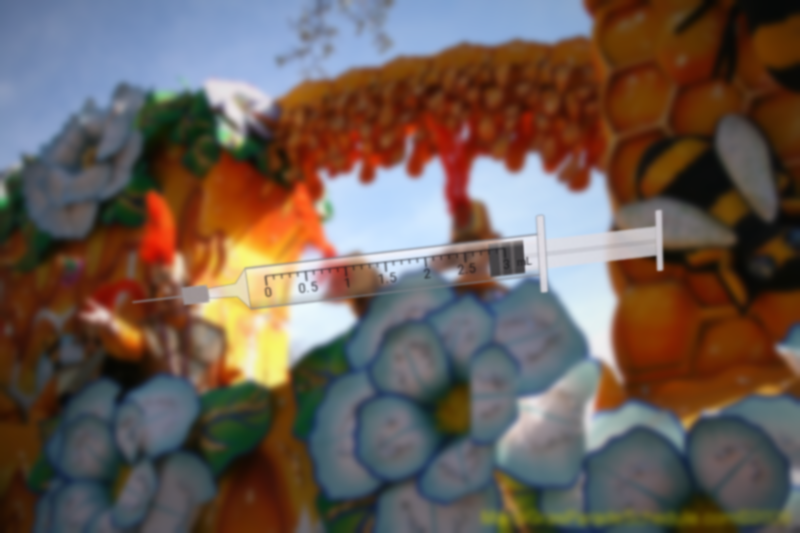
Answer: 2.8mL
